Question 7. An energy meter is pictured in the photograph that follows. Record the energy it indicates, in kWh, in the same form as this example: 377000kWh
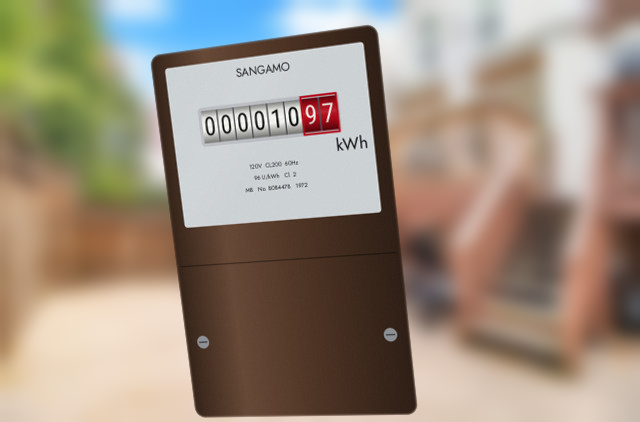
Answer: 10.97kWh
